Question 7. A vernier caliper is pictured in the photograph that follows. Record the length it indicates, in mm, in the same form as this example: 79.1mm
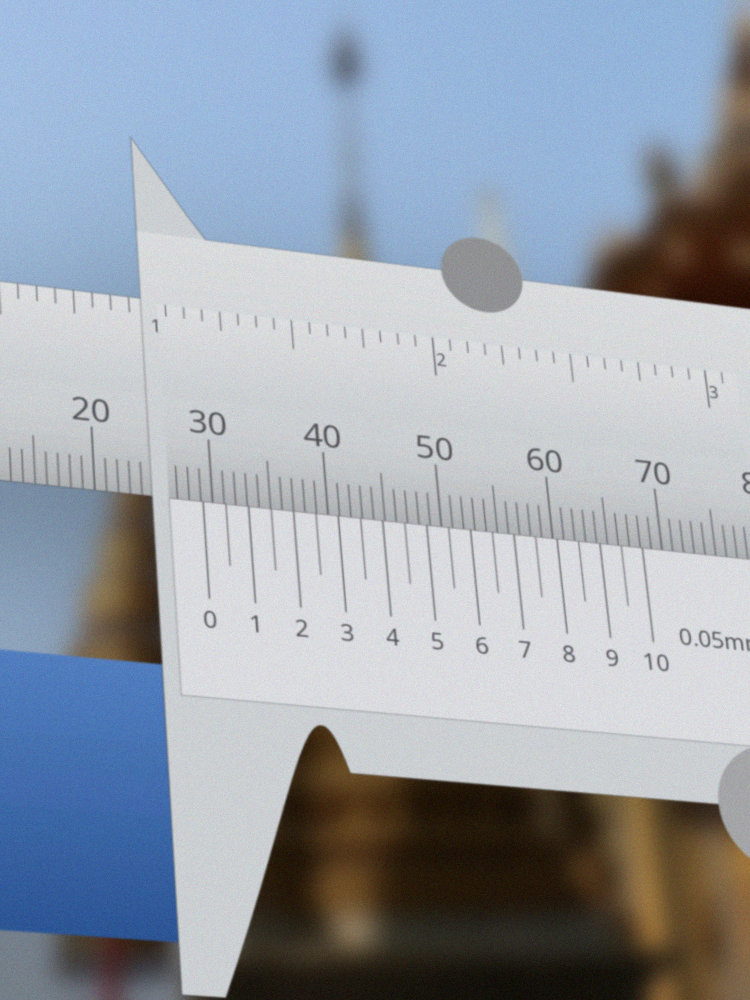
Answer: 29.2mm
